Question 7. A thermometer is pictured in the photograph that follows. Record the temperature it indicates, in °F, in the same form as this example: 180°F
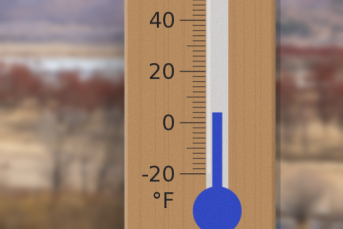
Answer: 4°F
